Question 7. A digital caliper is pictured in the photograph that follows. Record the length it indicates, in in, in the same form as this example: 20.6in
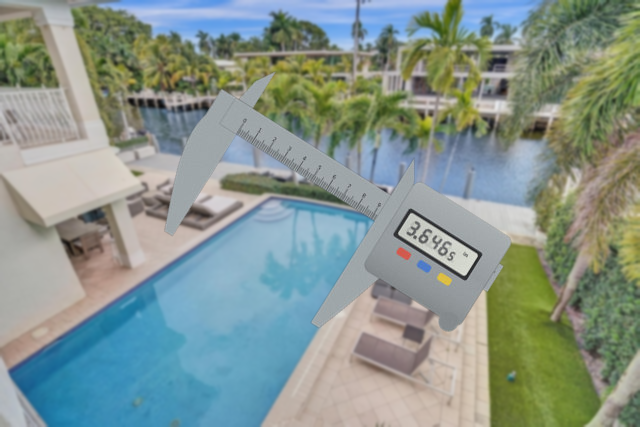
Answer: 3.6465in
